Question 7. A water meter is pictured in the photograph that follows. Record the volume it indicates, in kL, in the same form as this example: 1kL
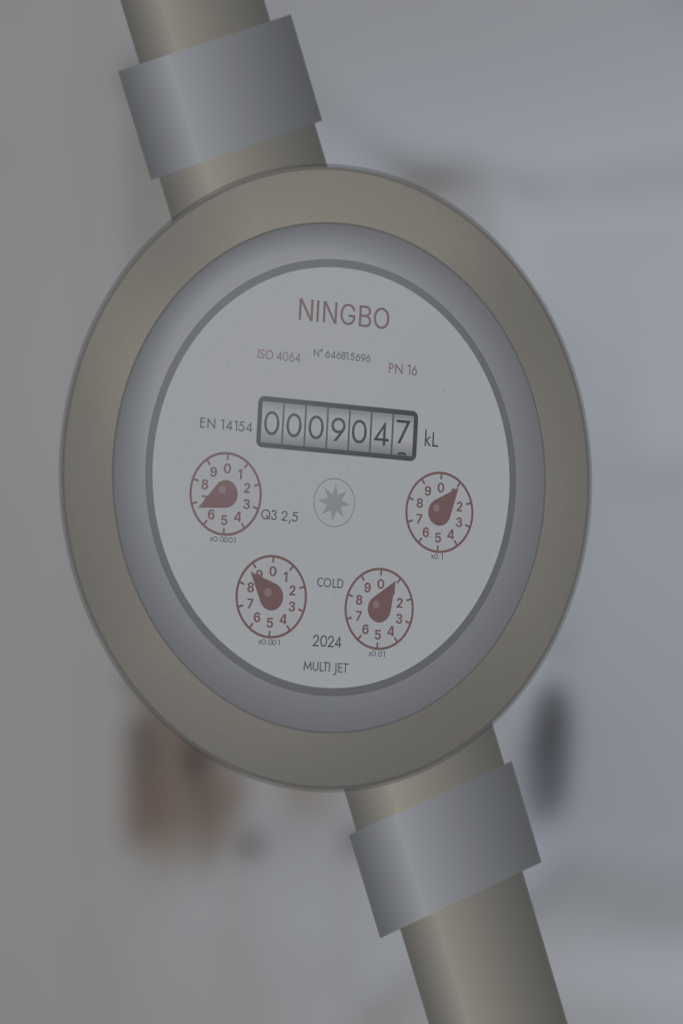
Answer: 9047.1086kL
